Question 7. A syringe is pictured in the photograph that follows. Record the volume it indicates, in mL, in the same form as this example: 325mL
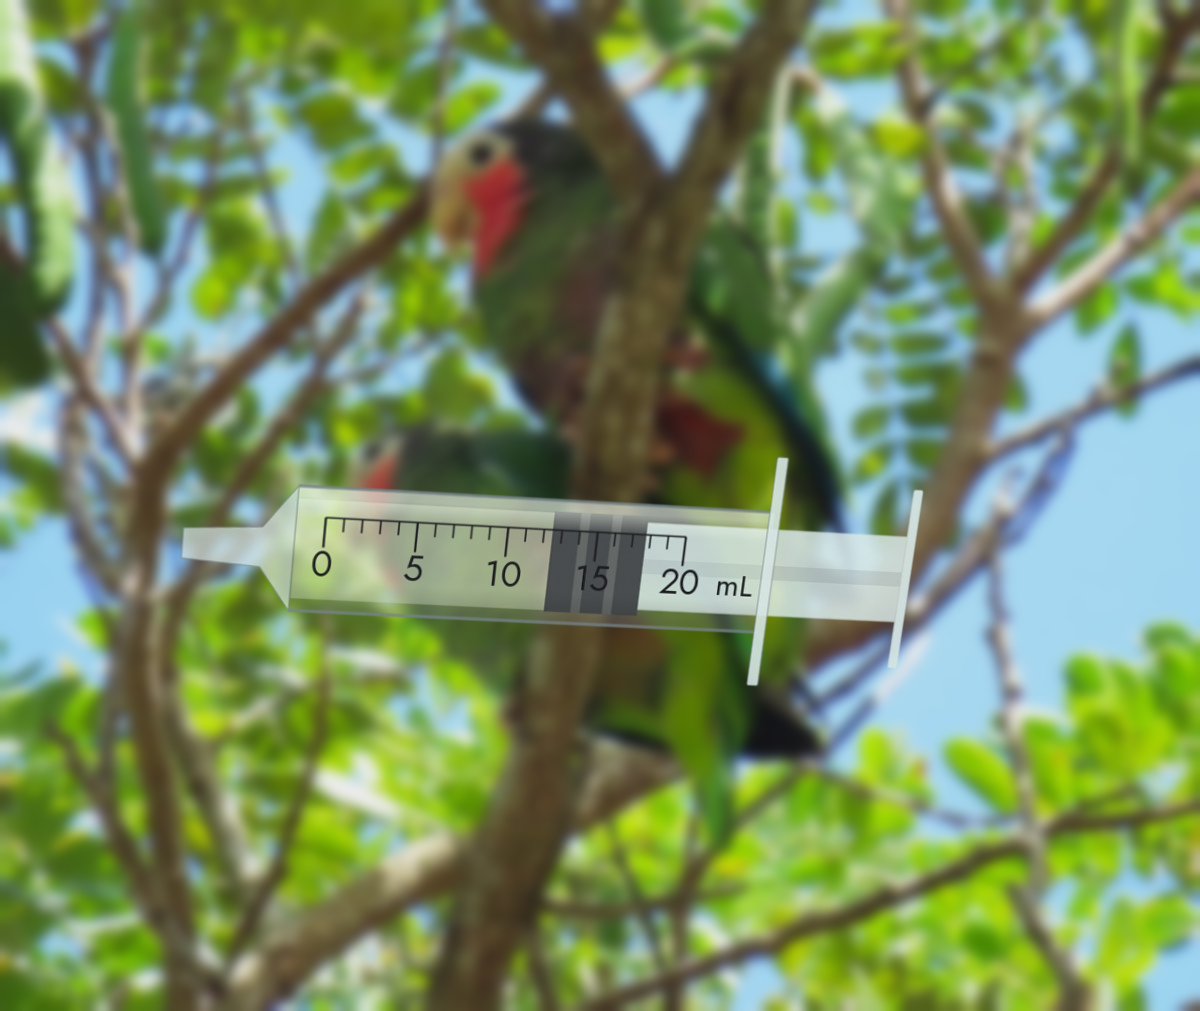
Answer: 12.5mL
